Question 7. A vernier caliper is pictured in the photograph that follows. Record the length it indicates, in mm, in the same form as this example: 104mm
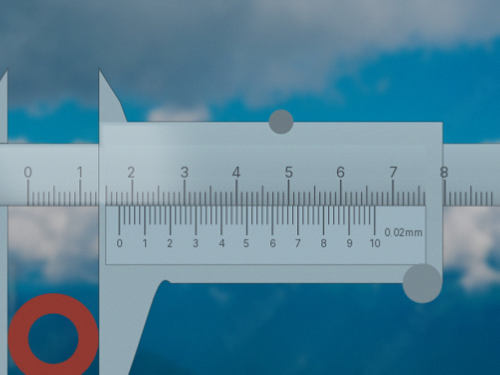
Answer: 17.5mm
